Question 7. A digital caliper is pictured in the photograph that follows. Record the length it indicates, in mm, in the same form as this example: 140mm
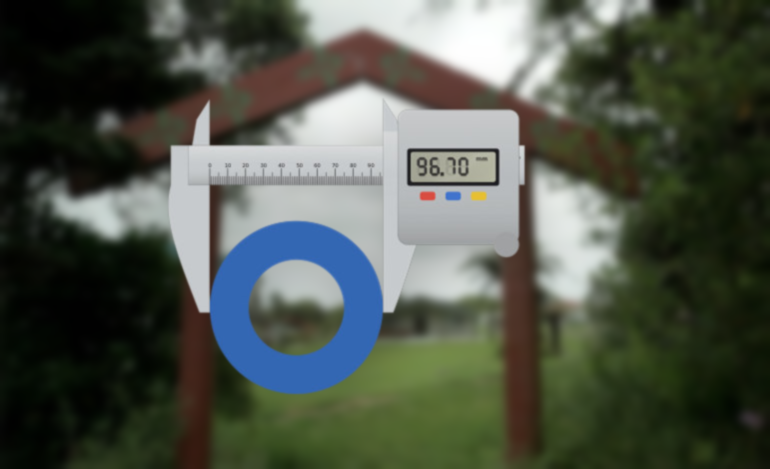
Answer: 96.70mm
